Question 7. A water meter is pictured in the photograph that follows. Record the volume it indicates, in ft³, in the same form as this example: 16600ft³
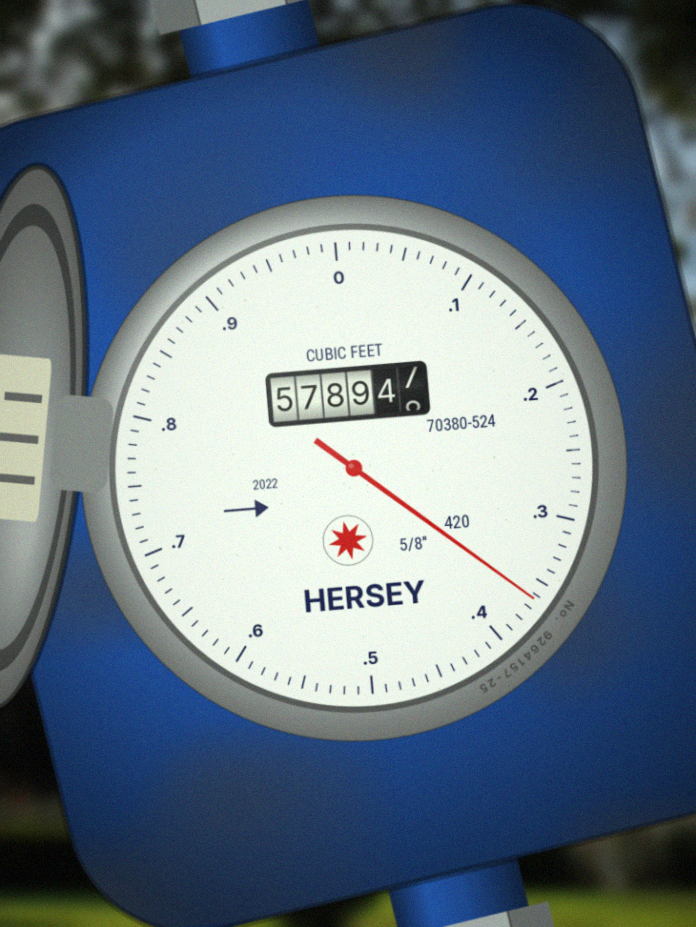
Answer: 578947.36ft³
